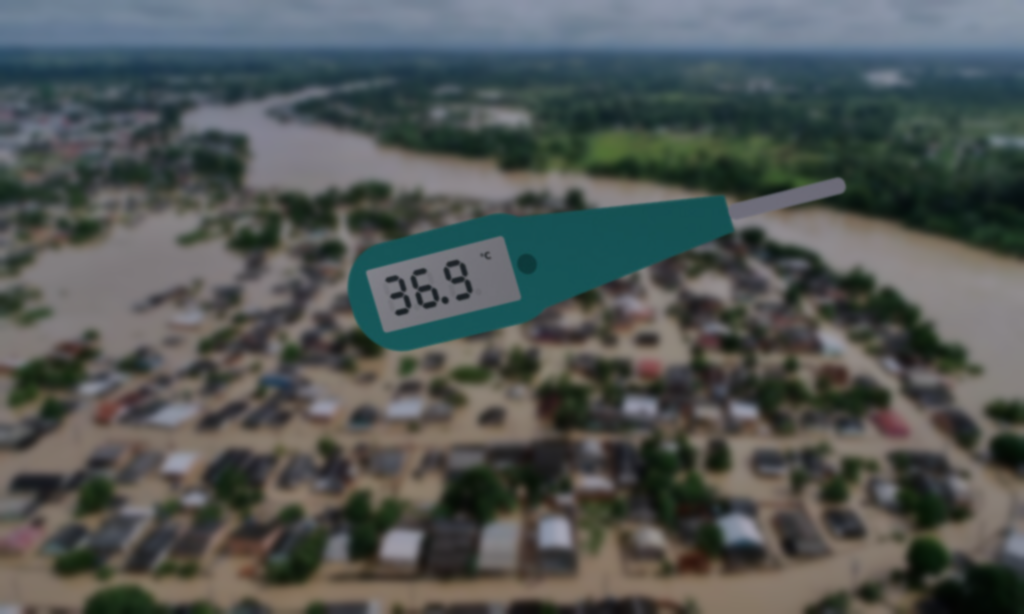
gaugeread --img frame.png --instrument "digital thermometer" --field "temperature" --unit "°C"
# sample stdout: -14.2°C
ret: 36.9°C
